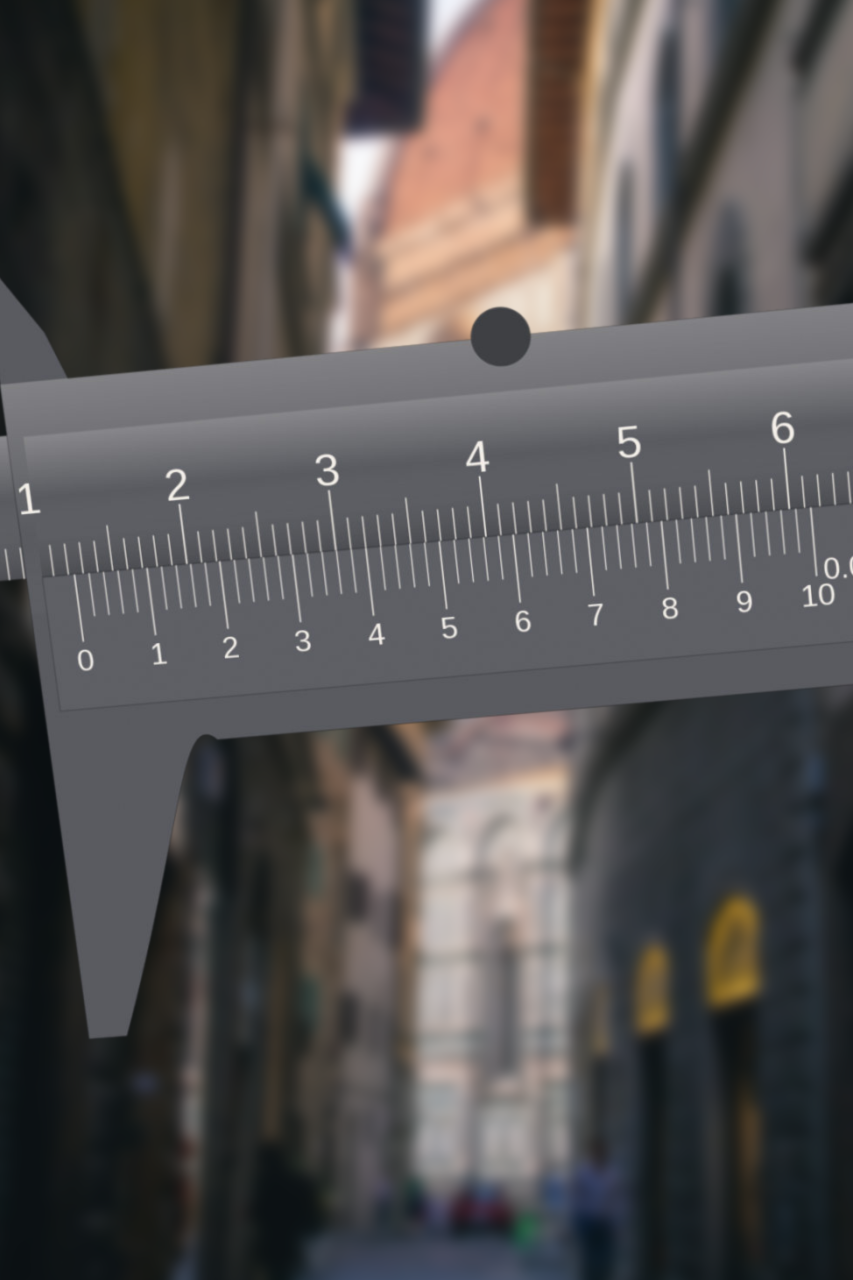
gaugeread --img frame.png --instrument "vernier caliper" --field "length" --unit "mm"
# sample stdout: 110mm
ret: 12.4mm
